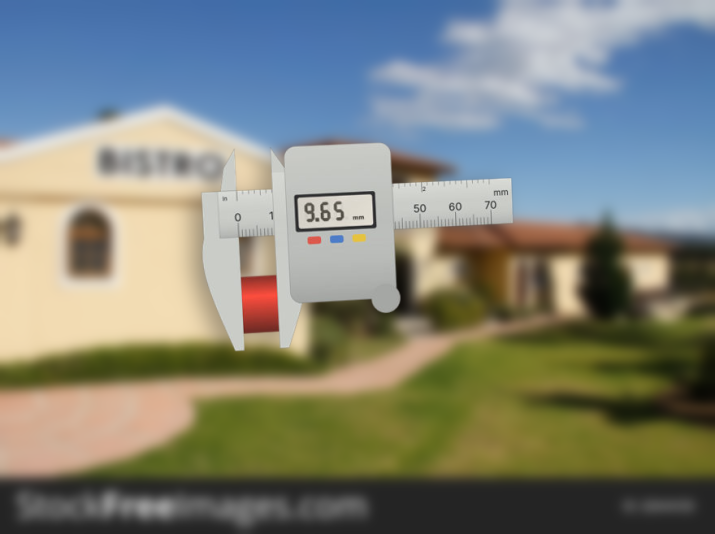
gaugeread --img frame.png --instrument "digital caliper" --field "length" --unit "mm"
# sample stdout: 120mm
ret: 9.65mm
